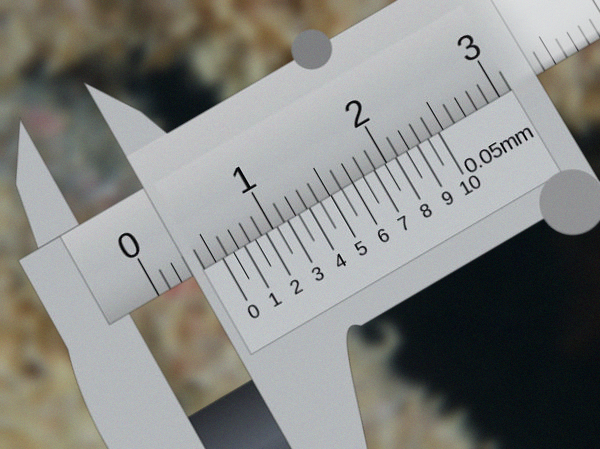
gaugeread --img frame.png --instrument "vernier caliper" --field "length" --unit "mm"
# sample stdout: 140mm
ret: 5.6mm
